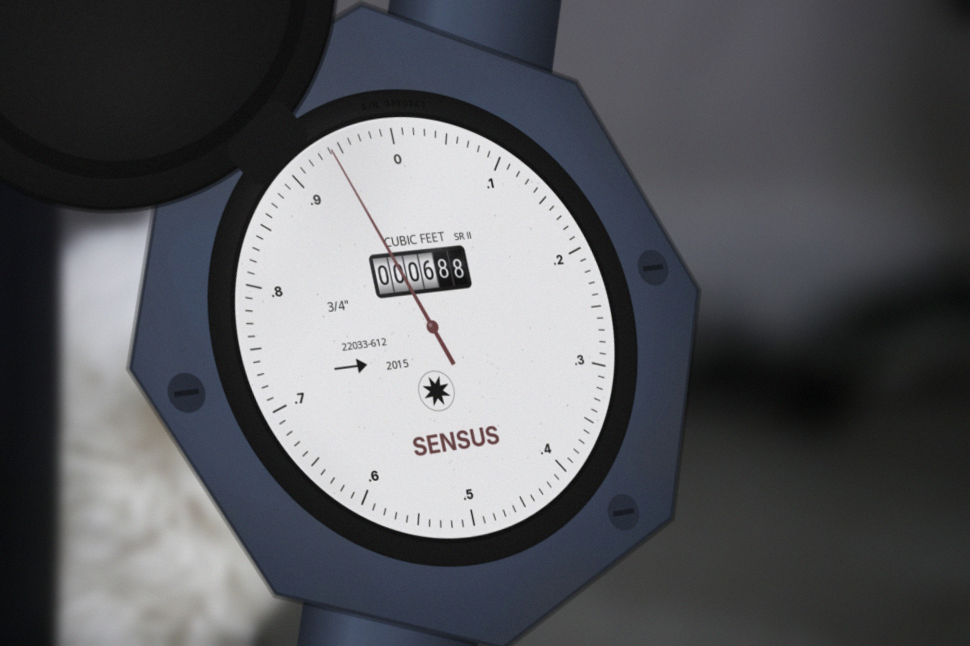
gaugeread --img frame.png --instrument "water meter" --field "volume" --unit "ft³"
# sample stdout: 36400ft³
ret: 687.94ft³
